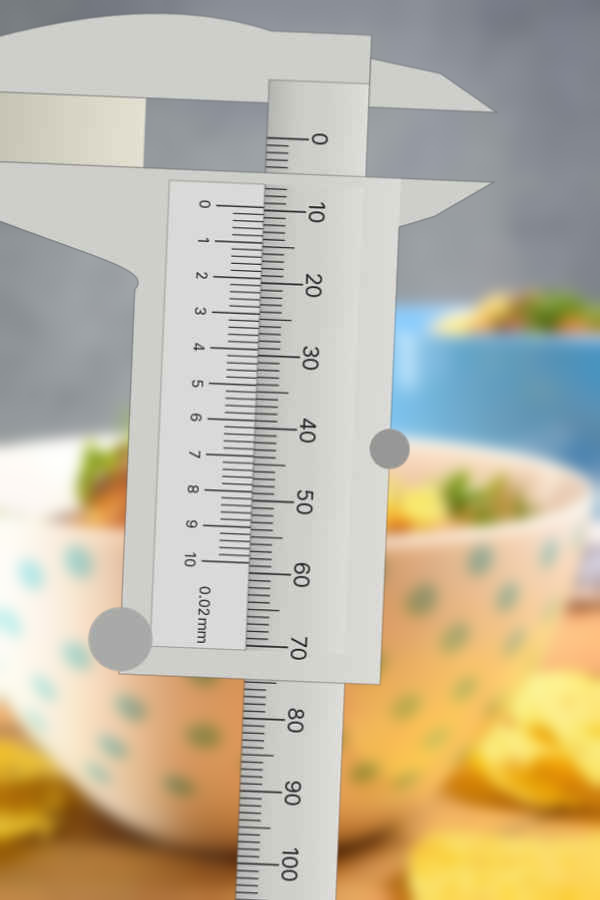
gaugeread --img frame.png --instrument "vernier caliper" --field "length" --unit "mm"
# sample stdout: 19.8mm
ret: 9.6mm
